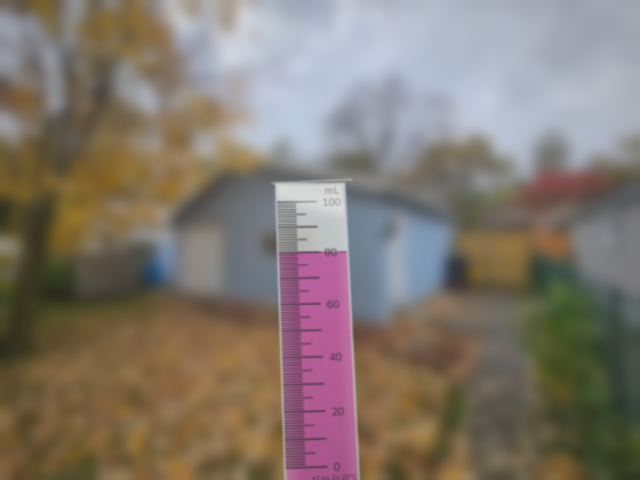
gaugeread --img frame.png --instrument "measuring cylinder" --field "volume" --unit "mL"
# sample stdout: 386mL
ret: 80mL
